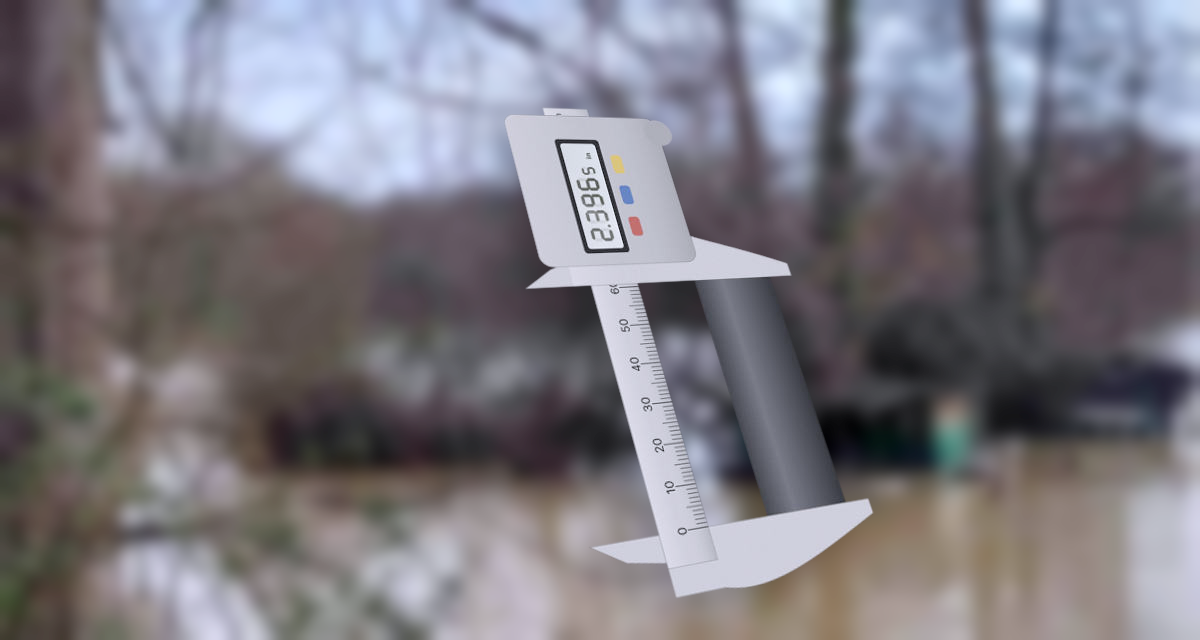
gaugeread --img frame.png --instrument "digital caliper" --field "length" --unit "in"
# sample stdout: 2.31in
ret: 2.3965in
